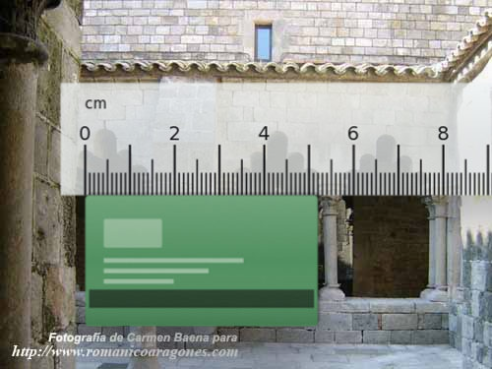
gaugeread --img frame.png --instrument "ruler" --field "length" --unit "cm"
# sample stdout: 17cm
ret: 5.2cm
